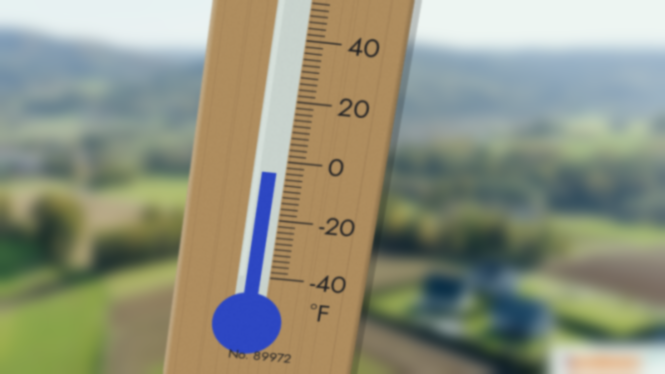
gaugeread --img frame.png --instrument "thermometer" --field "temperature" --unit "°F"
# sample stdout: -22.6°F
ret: -4°F
